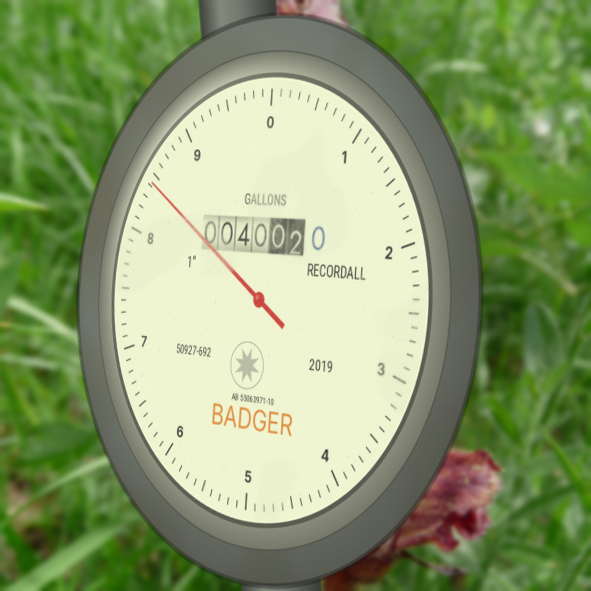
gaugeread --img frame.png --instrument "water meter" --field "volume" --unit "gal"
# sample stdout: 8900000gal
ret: 40018.4gal
